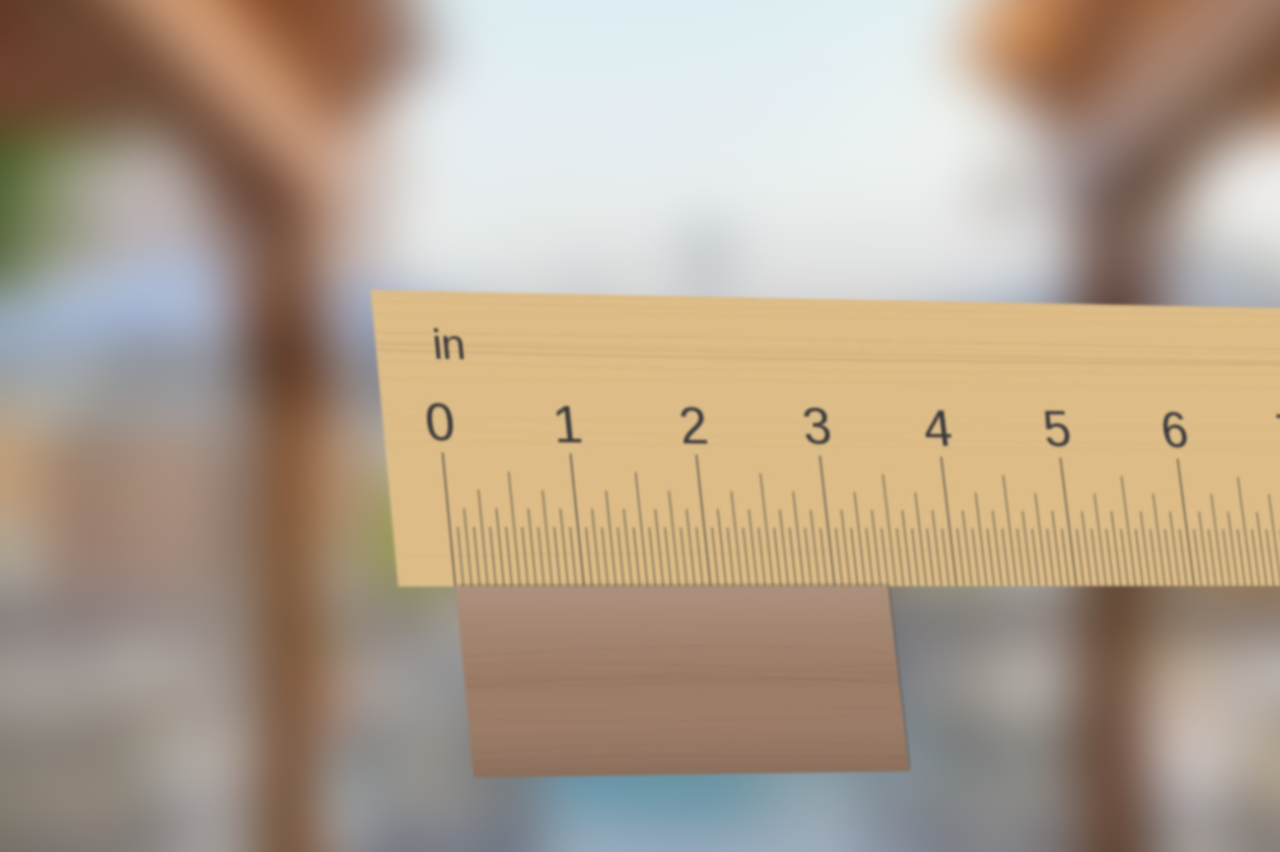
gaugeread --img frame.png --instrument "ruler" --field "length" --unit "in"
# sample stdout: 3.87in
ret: 3.4375in
